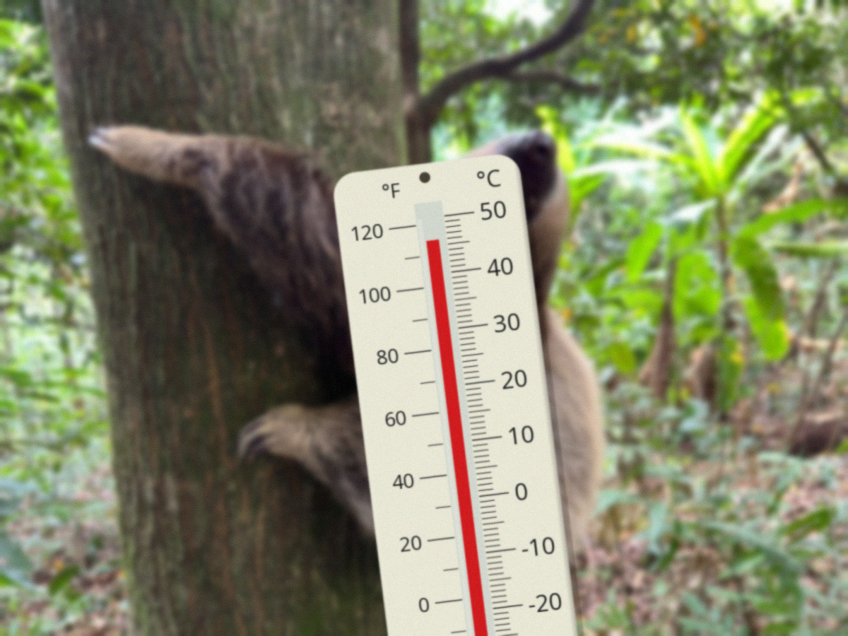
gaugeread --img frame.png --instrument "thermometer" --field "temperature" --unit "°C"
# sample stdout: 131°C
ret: 46°C
